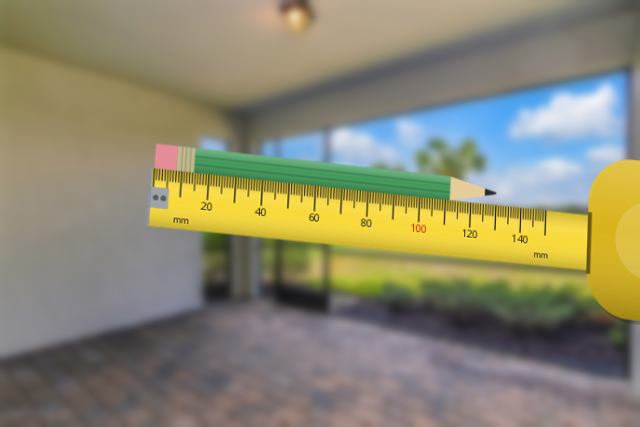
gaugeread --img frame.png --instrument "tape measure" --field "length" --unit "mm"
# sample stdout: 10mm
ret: 130mm
